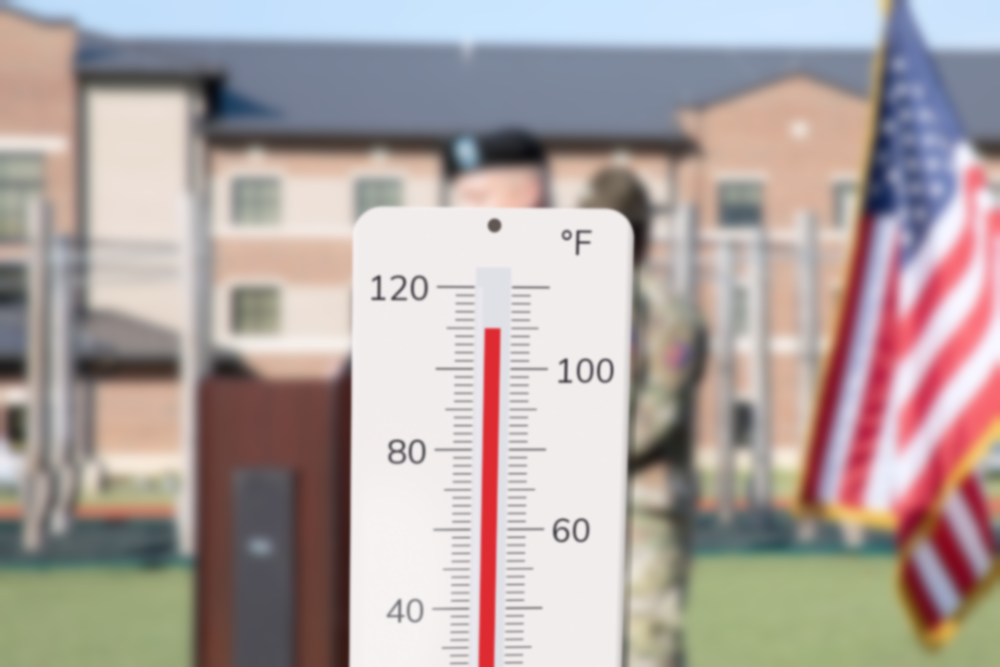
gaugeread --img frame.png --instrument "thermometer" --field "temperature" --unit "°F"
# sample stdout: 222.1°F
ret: 110°F
